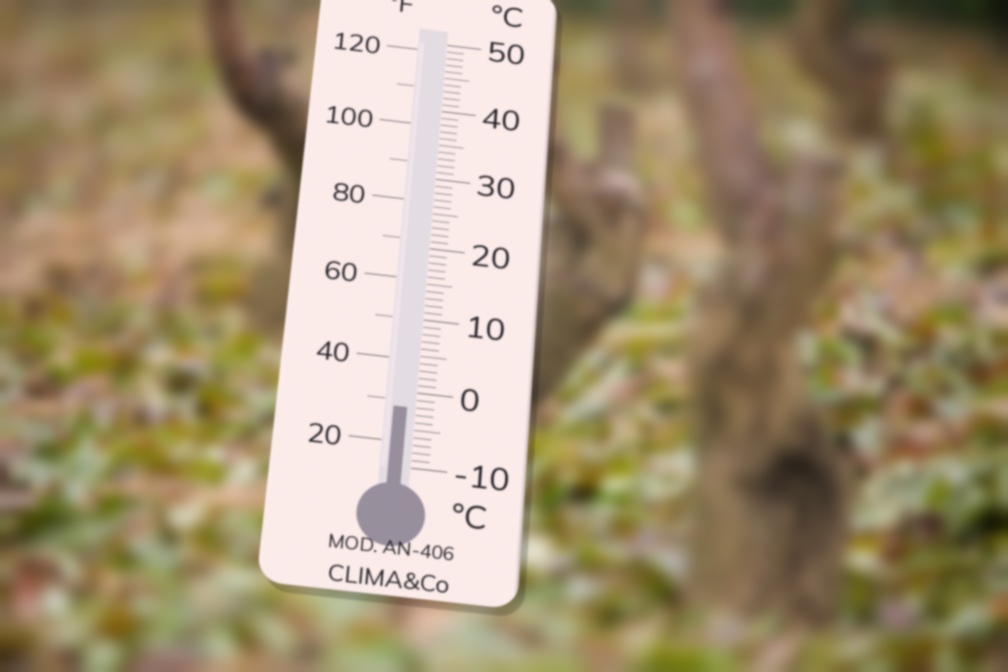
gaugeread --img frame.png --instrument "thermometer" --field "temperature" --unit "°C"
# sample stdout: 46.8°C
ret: -2°C
